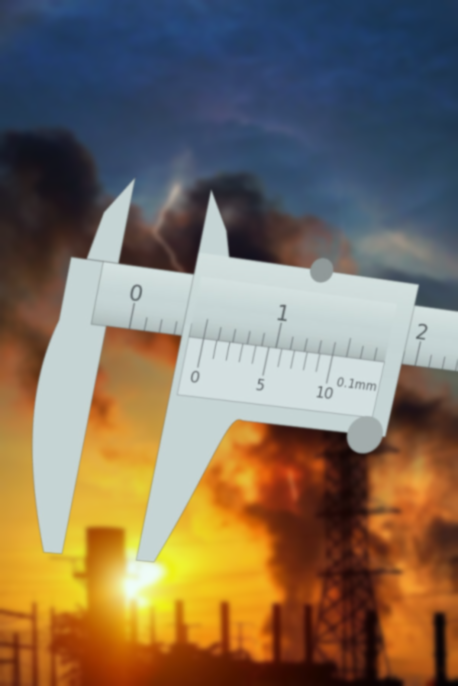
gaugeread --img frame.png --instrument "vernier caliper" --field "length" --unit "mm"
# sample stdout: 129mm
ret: 5.0mm
